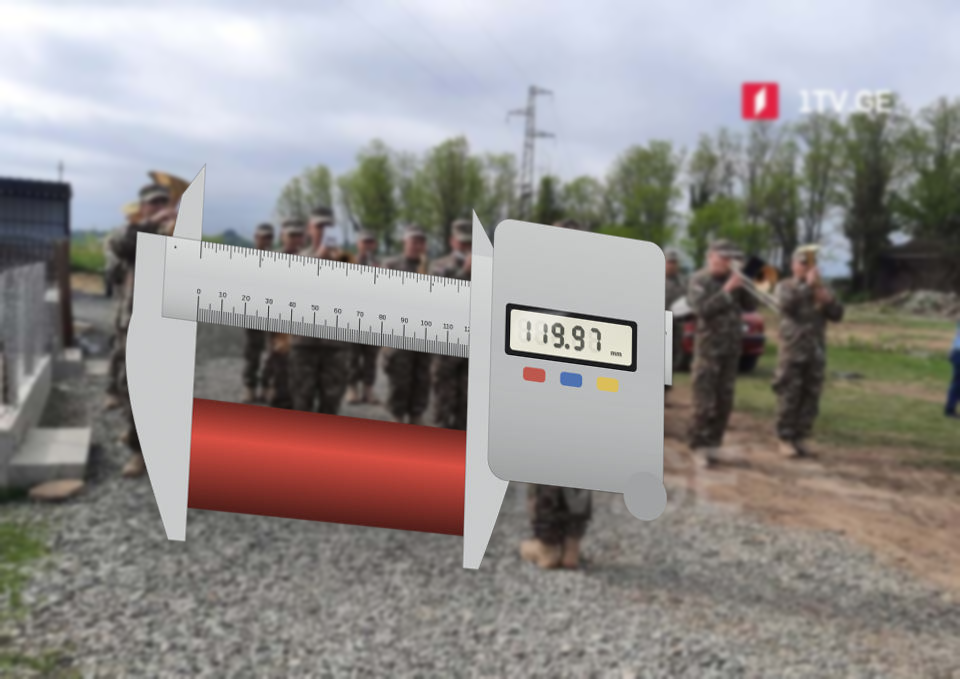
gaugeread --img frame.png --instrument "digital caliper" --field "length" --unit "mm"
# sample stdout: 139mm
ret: 119.97mm
